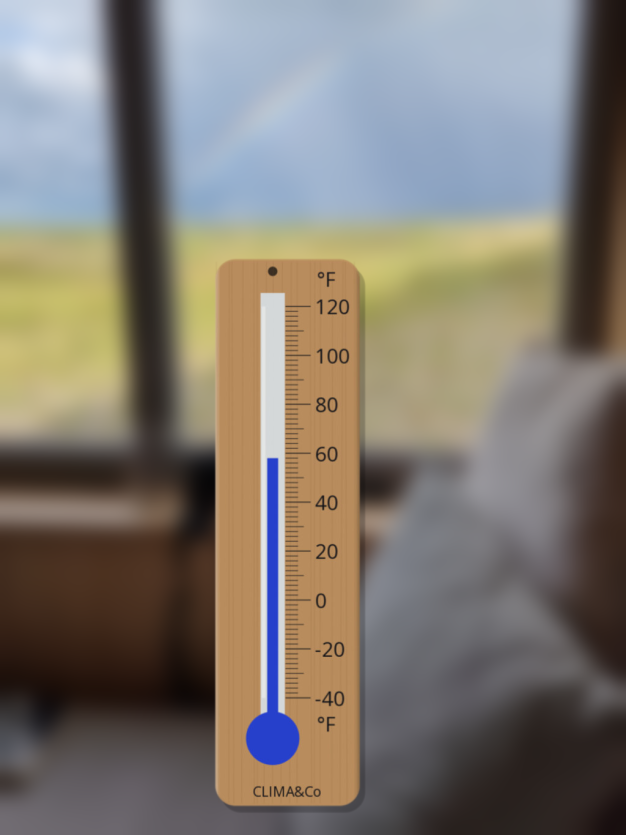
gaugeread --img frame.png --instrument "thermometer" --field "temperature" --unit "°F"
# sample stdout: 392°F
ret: 58°F
